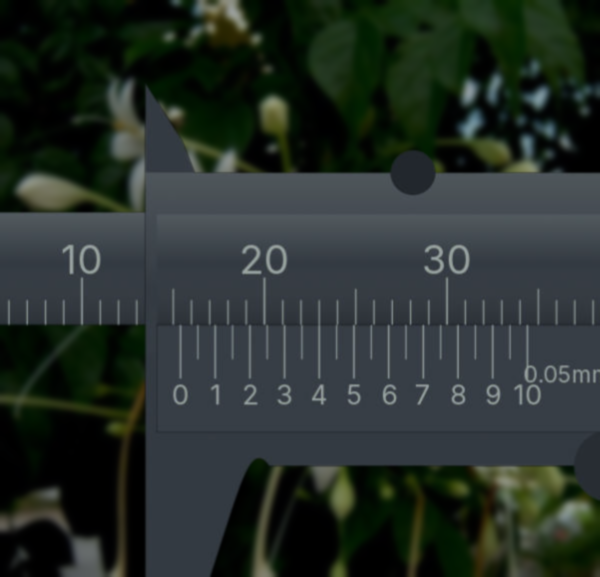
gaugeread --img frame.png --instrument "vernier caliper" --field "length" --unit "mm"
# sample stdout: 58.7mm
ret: 15.4mm
